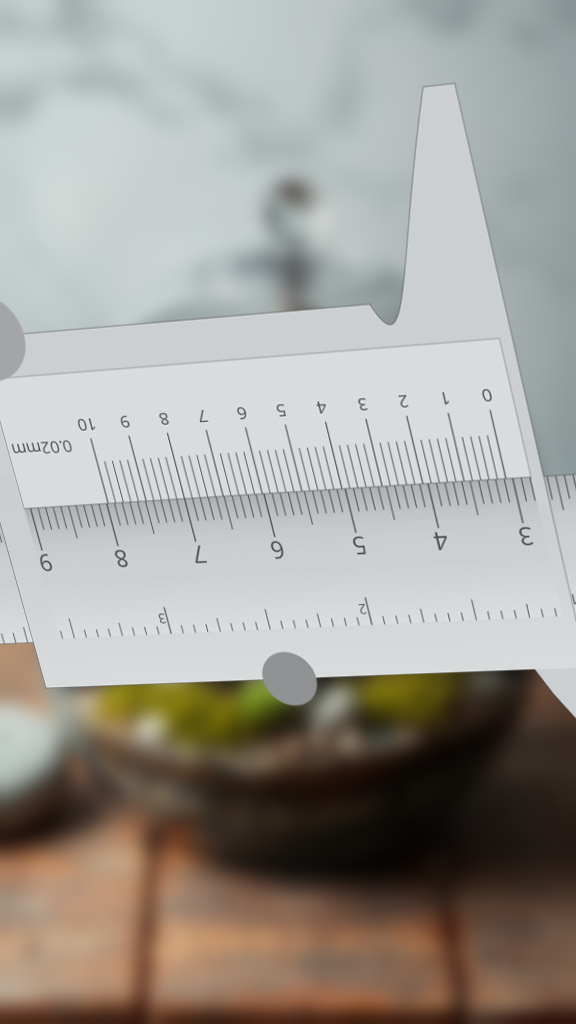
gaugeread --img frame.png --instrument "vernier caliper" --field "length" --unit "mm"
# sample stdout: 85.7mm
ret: 30.8mm
